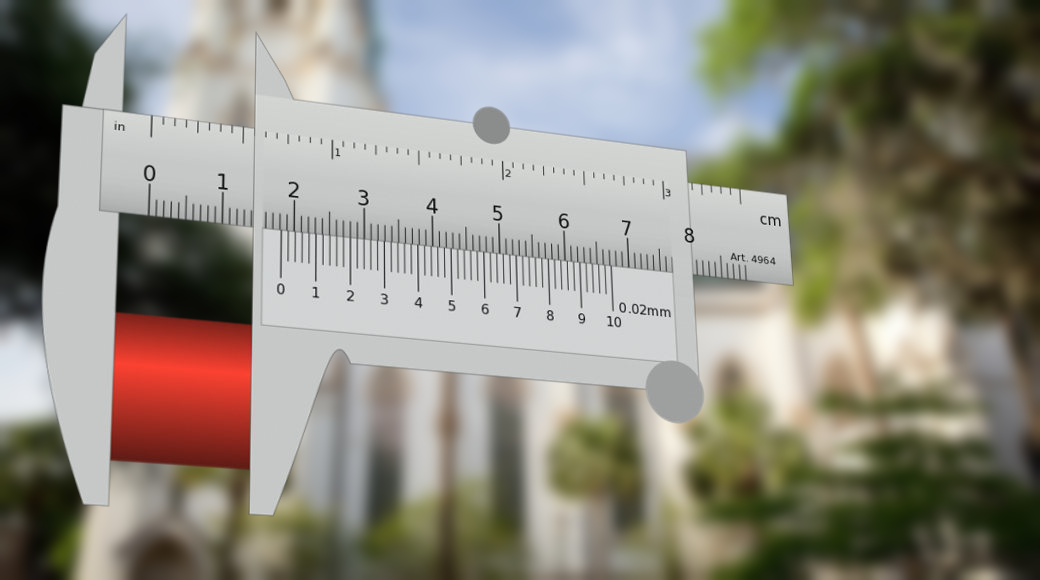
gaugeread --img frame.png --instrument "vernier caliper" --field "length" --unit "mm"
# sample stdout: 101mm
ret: 18.2mm
